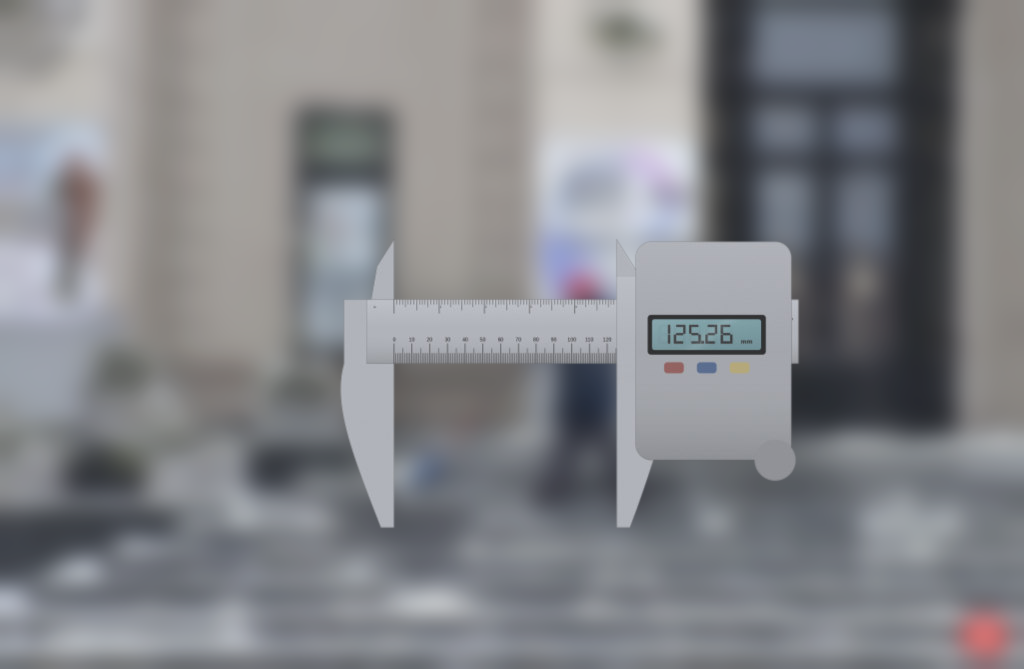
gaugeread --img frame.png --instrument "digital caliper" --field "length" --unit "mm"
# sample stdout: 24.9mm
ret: 125.26mm
